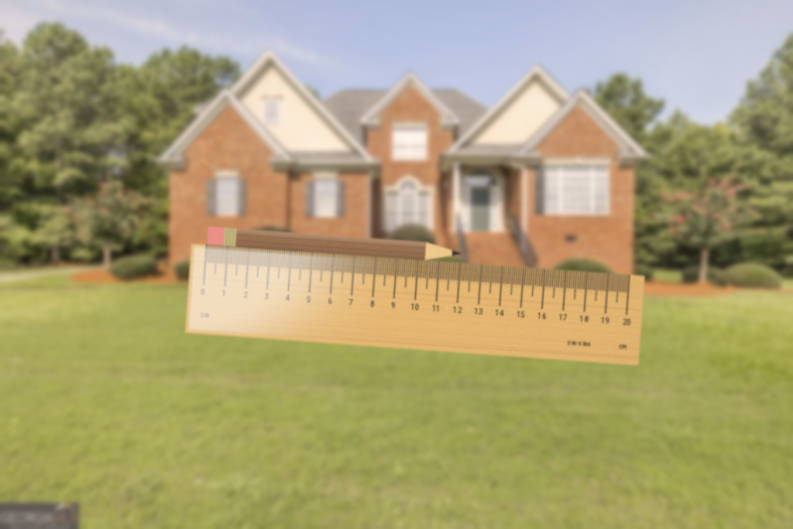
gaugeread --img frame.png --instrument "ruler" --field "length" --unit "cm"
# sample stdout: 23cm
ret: 12cm
